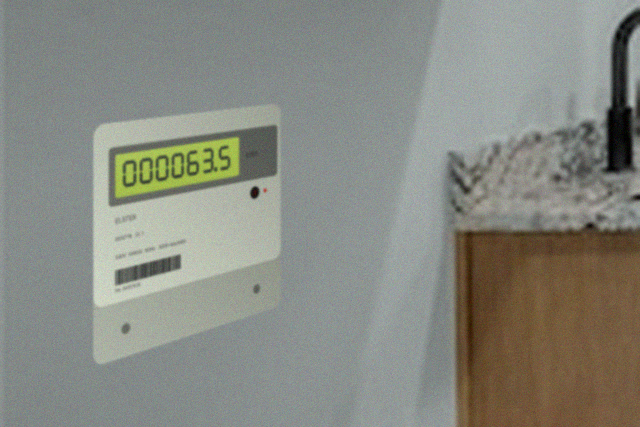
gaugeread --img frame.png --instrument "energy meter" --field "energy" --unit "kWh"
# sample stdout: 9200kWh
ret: 63.5kWh
